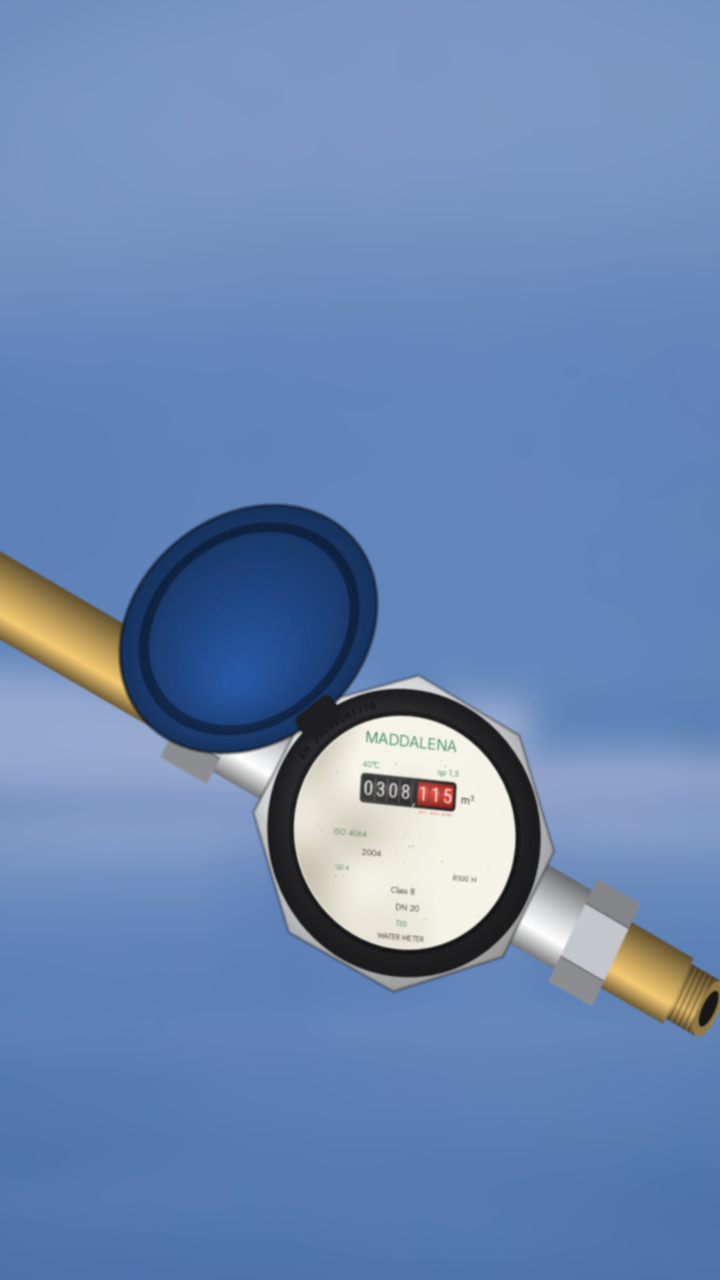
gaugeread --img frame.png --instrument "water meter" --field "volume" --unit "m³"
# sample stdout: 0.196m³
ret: 308.115m³
